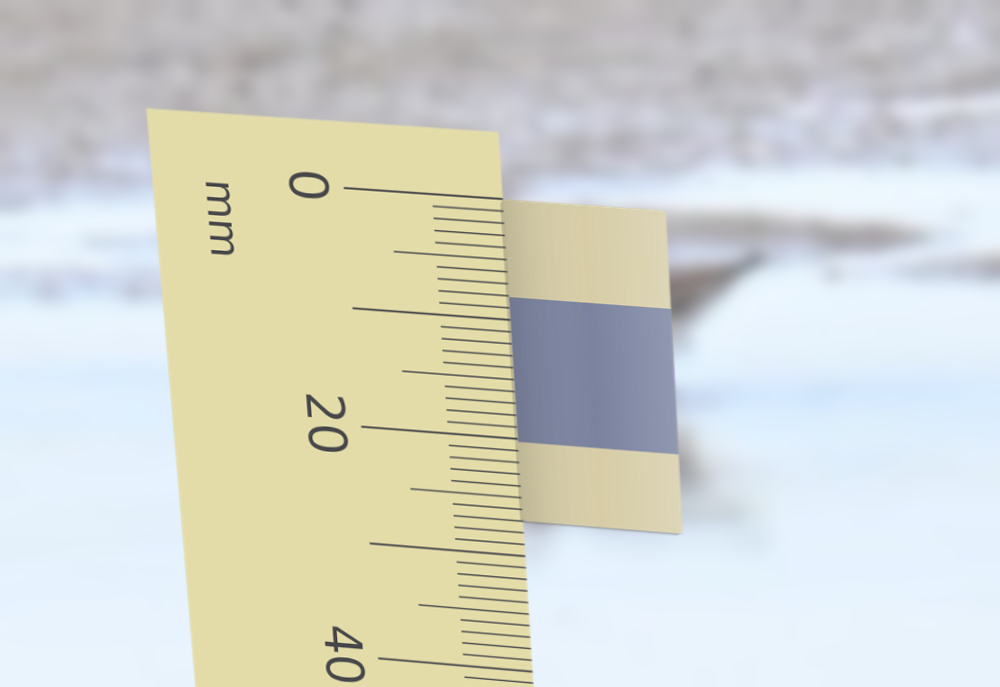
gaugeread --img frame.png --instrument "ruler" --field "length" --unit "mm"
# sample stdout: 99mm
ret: 27mm
